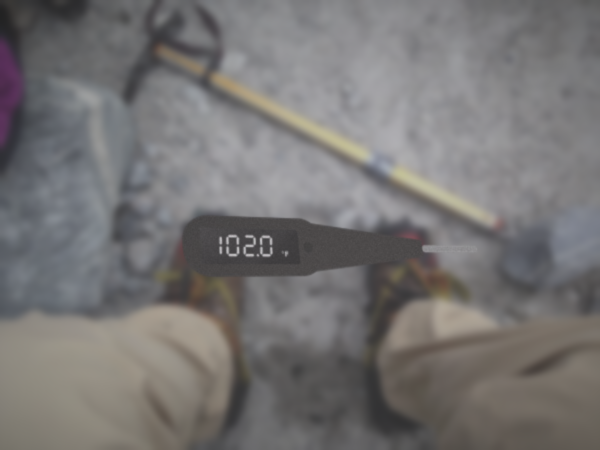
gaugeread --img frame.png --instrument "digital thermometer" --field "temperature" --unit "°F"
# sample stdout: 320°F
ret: 102.0°F
